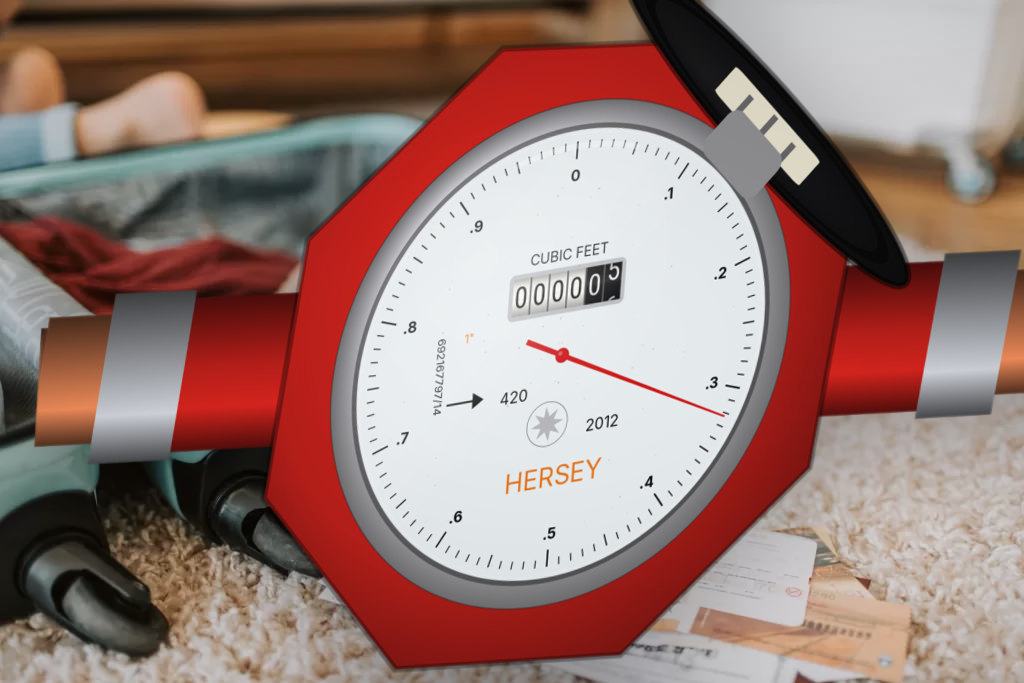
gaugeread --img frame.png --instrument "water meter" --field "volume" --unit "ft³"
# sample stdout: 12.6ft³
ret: 5.32ft³
